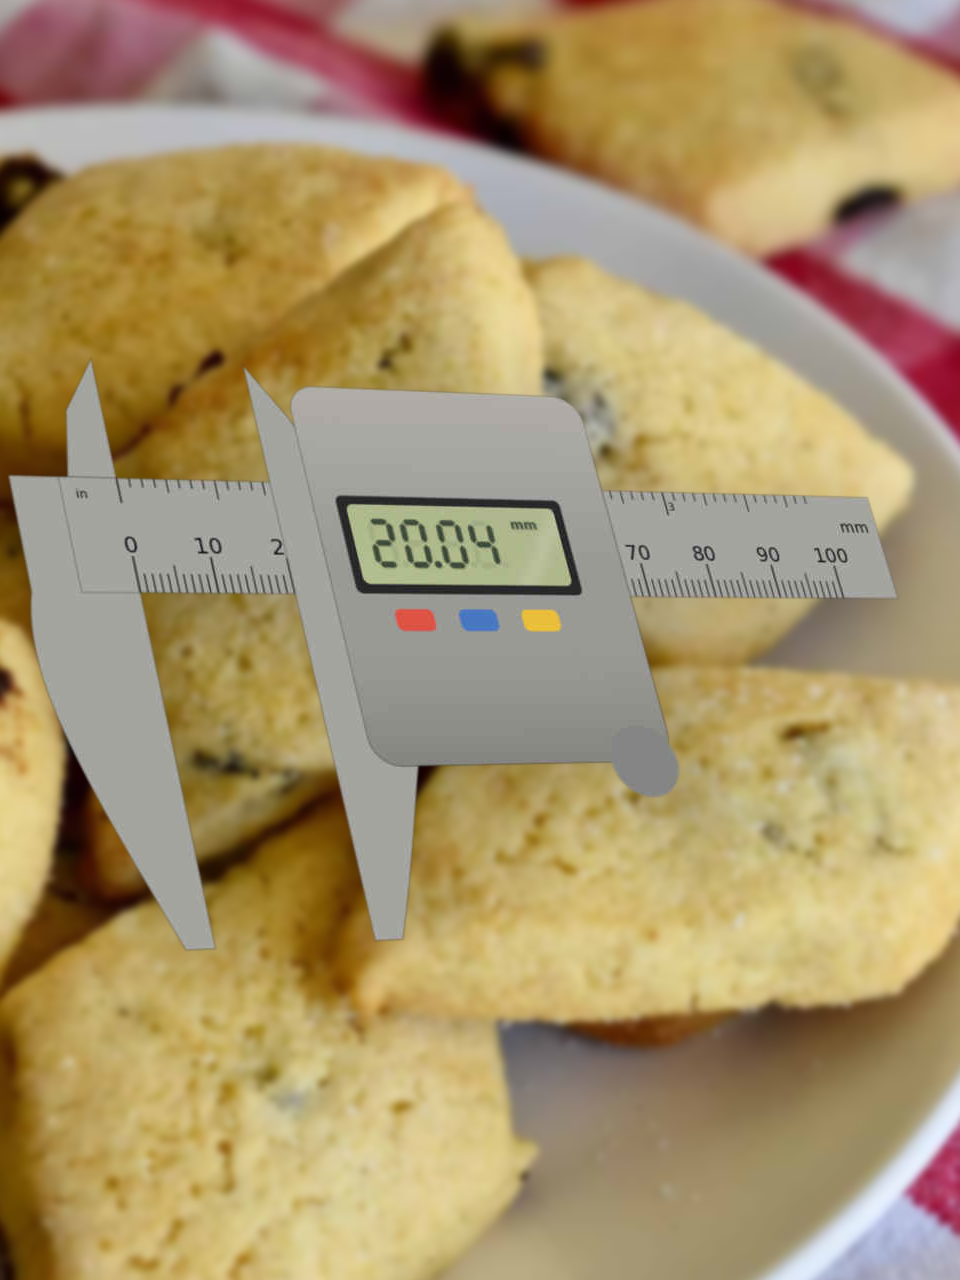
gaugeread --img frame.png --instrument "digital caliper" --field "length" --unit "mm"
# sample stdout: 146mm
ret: 20.04mm
